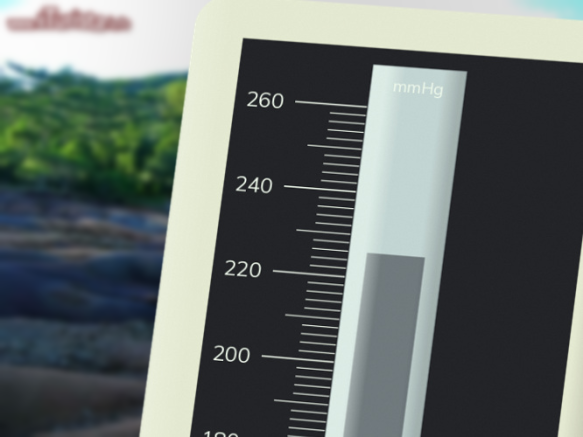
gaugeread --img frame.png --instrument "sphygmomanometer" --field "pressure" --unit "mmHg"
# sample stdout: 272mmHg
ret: 226mmHg
